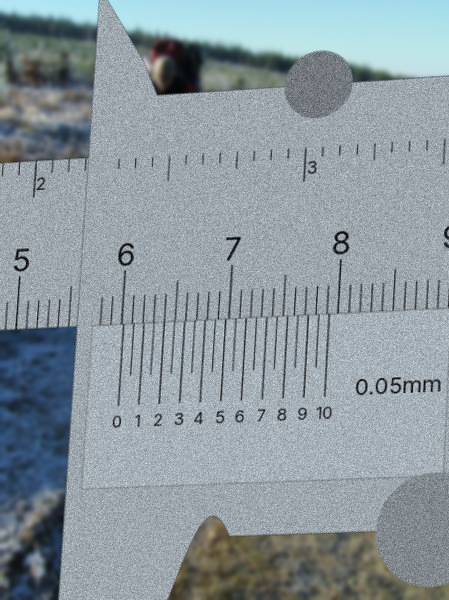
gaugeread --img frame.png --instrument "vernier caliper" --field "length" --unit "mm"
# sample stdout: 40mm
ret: 60.2mm
